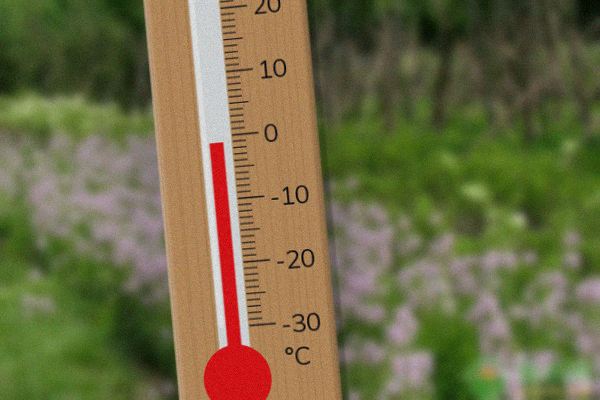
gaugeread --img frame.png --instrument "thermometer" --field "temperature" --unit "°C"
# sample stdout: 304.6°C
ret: -1°C
